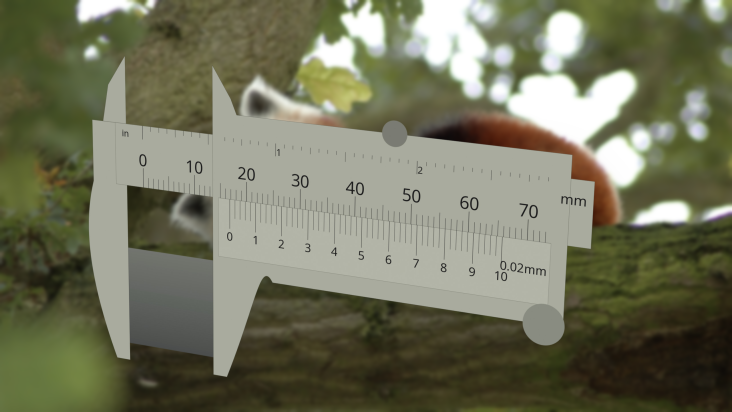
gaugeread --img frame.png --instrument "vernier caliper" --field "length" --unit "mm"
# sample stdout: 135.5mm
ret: 16.8mm
